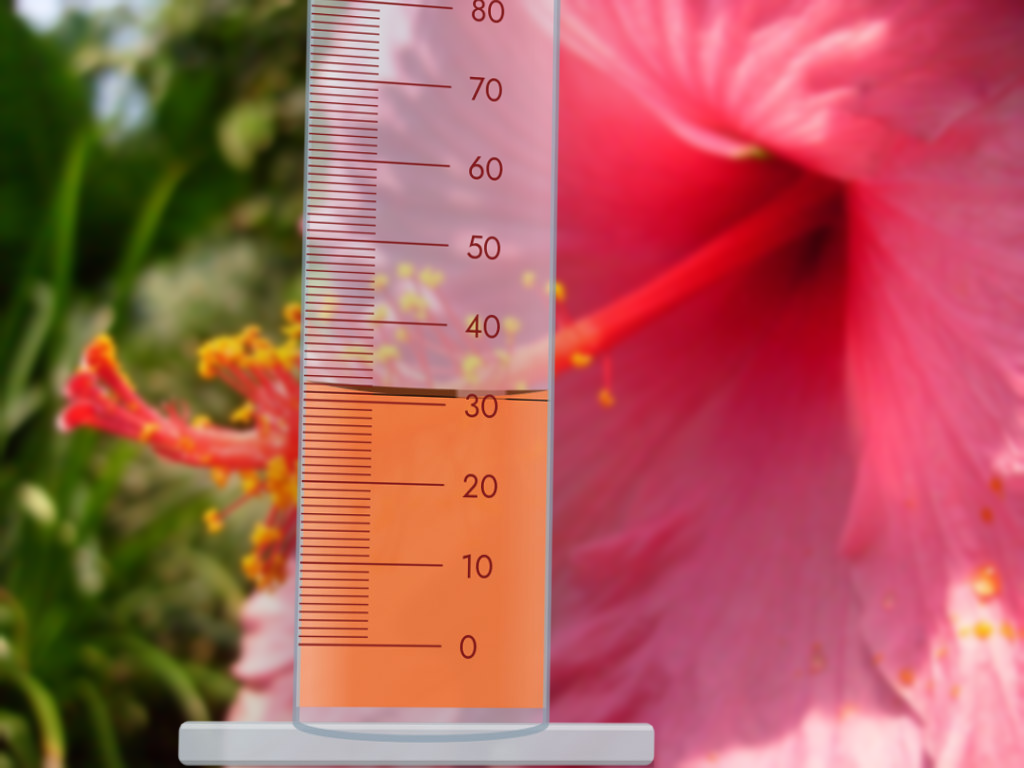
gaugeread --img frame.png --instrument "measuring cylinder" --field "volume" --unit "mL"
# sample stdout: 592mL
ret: 31mL
